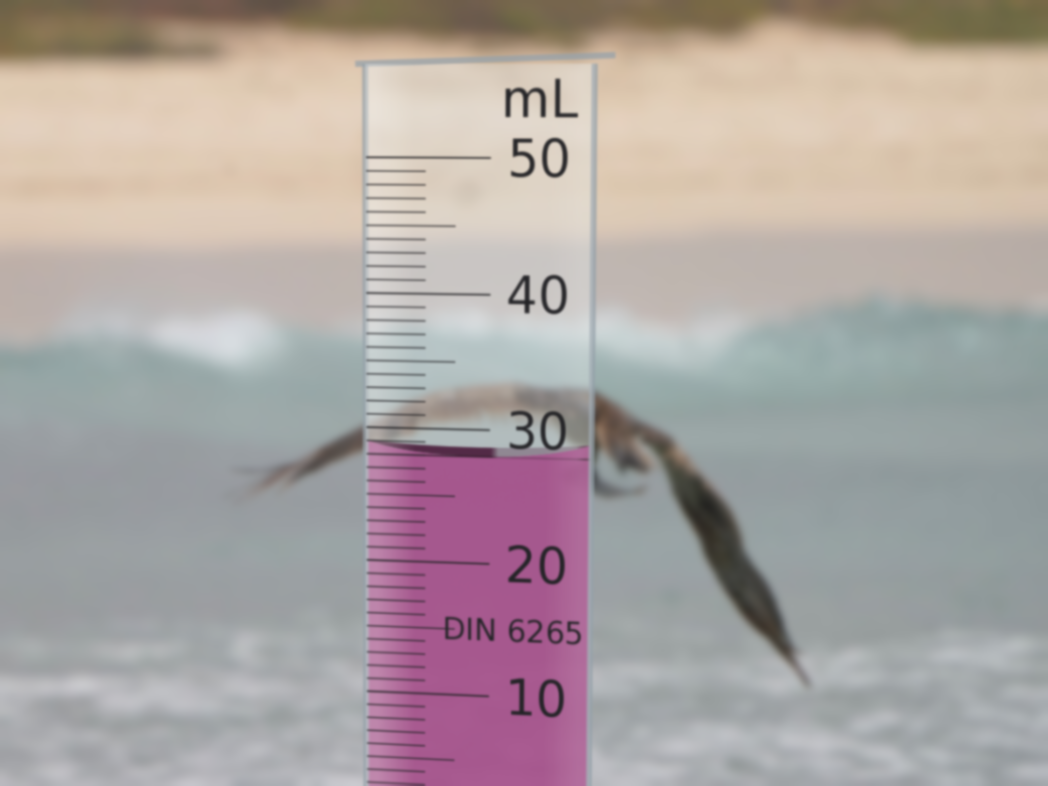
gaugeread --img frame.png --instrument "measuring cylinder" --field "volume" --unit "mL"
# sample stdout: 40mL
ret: 28mL
